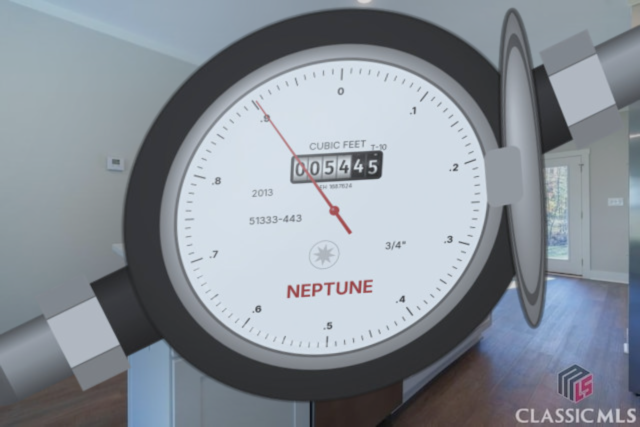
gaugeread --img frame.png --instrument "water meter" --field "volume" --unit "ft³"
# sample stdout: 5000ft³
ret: 5444.90ft³
